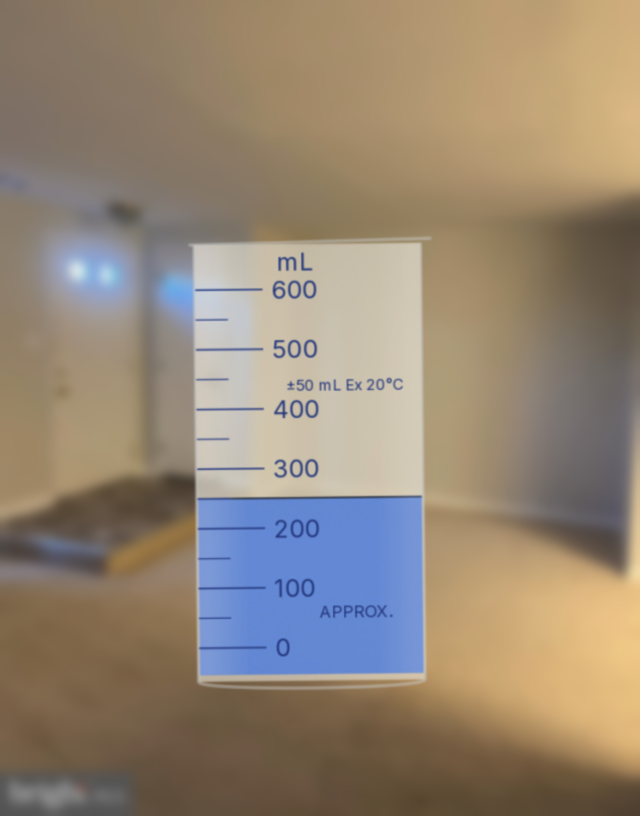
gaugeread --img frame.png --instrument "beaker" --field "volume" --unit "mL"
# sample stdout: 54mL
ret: 250mL
